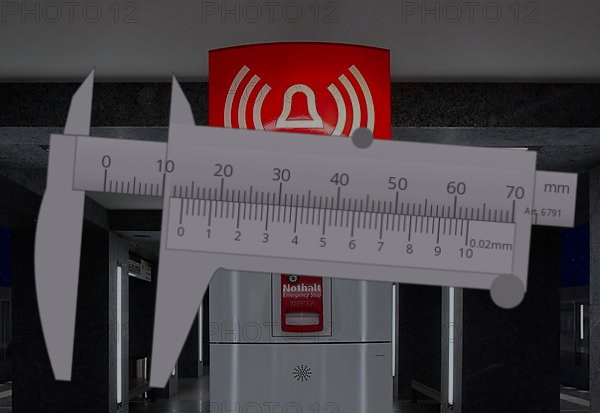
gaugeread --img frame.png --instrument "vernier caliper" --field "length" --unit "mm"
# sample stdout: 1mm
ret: 13.4mm
